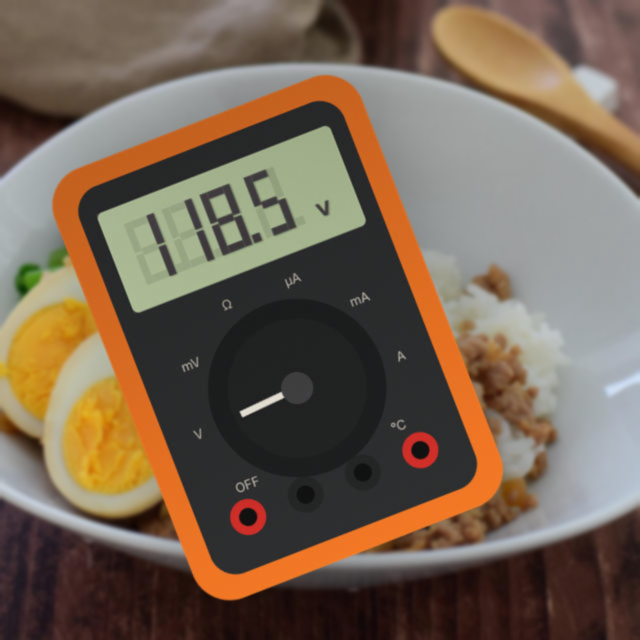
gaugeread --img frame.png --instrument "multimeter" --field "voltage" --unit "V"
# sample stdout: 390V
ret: 118.5V
